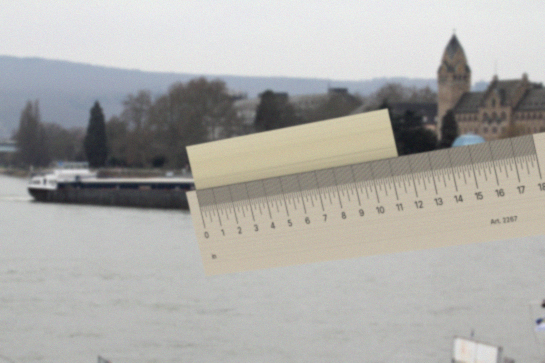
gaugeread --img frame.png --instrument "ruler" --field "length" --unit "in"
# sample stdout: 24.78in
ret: 11.5in
